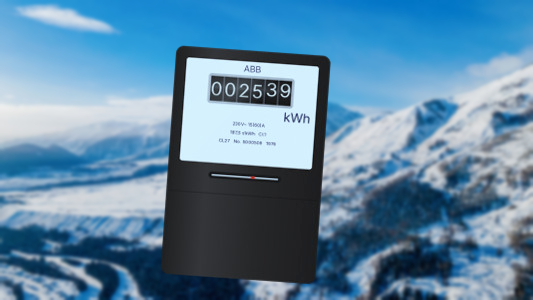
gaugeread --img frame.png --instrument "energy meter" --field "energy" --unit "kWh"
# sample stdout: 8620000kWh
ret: 2539kWh
